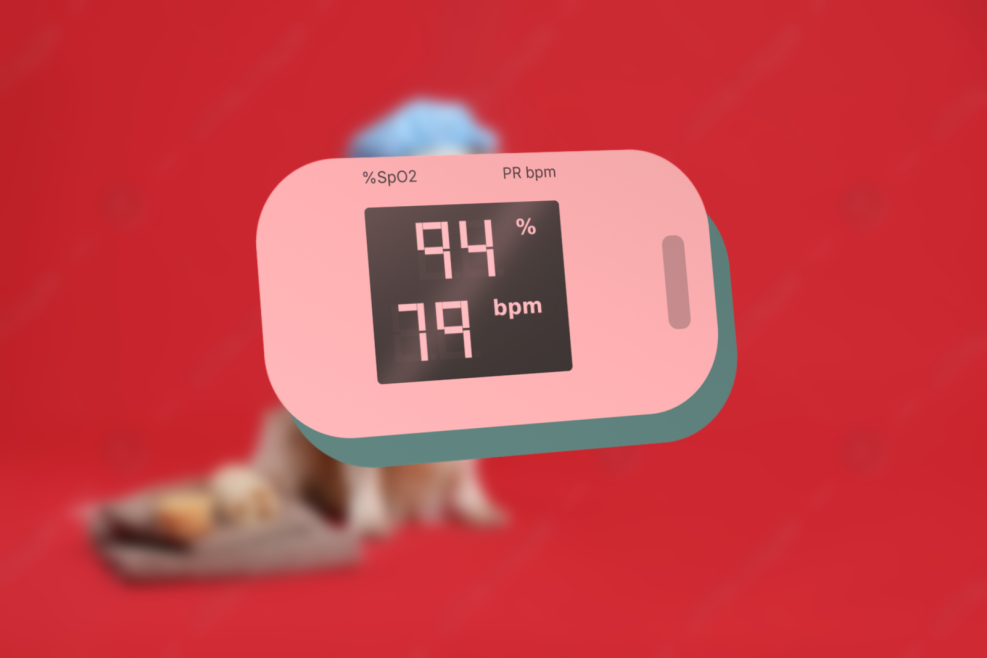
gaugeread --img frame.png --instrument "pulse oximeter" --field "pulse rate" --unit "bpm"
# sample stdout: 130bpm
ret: 79bpm
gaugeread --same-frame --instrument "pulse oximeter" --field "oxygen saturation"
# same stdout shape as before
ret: 94%
